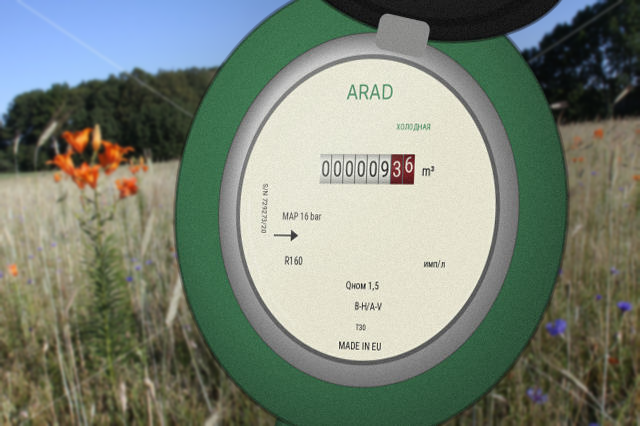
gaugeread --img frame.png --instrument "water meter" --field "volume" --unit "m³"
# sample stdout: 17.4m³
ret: 9.36m³
